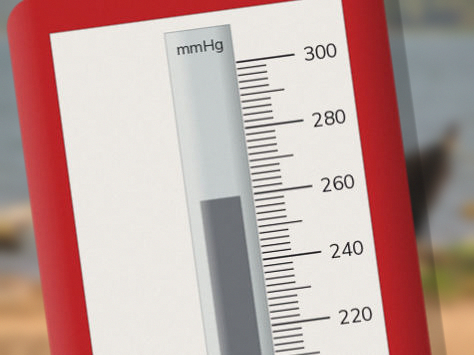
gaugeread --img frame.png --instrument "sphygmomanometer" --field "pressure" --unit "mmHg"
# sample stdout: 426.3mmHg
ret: 260mmHg
